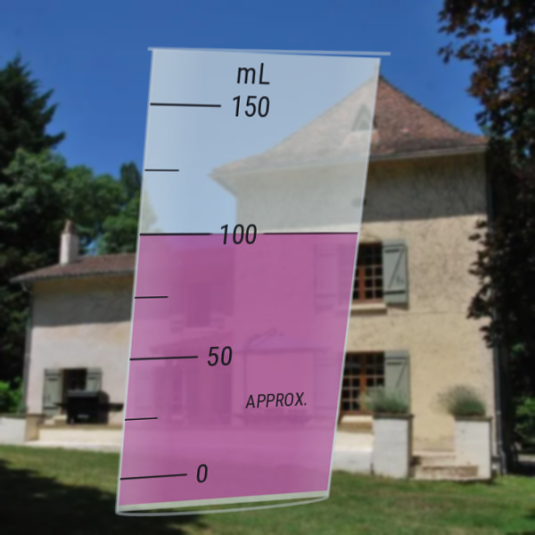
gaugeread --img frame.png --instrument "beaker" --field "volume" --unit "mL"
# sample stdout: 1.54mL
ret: 100mL
